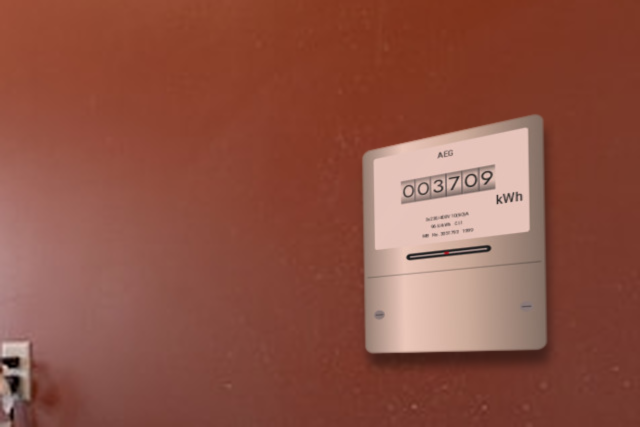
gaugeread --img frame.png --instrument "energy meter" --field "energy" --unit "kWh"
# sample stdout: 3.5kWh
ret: 3709kWh
